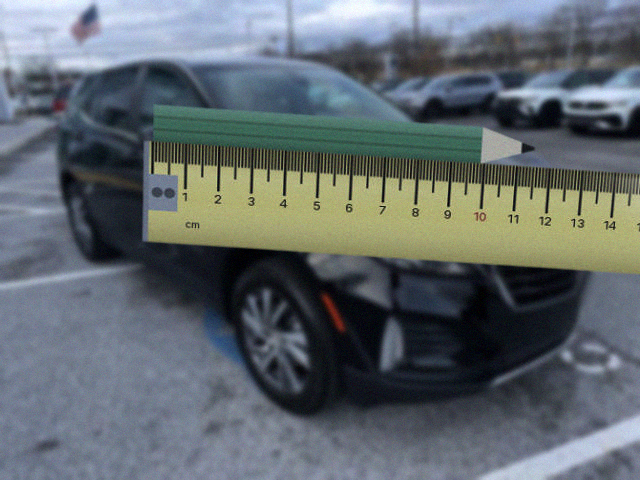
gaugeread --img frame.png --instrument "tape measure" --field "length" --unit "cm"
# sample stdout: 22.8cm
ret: 11.5cm
